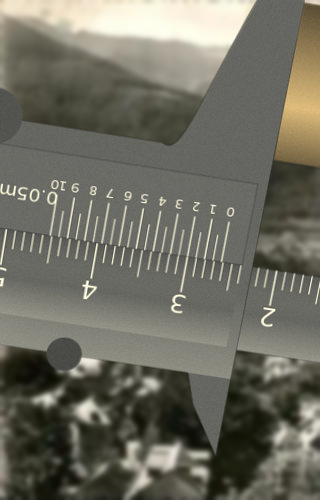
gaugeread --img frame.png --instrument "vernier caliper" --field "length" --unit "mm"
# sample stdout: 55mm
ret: 26.2mm
